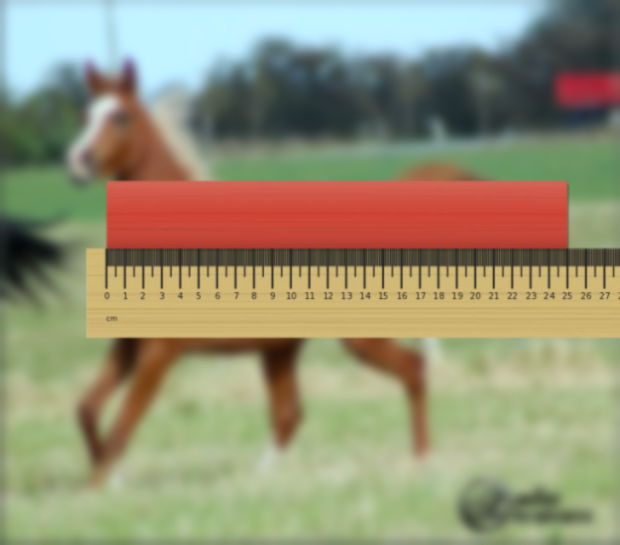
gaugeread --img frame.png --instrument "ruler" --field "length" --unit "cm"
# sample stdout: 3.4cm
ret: 25cm
